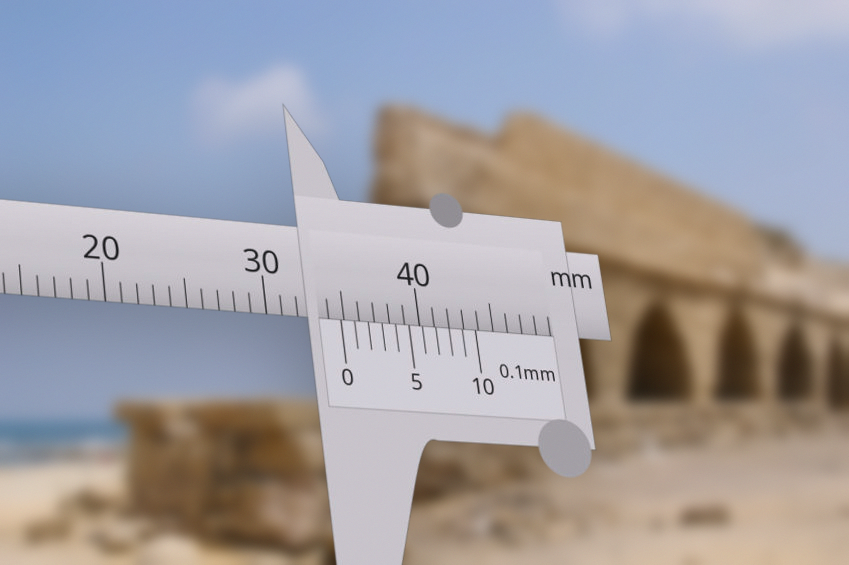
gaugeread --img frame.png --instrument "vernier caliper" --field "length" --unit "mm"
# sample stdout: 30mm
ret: 34.8mm
